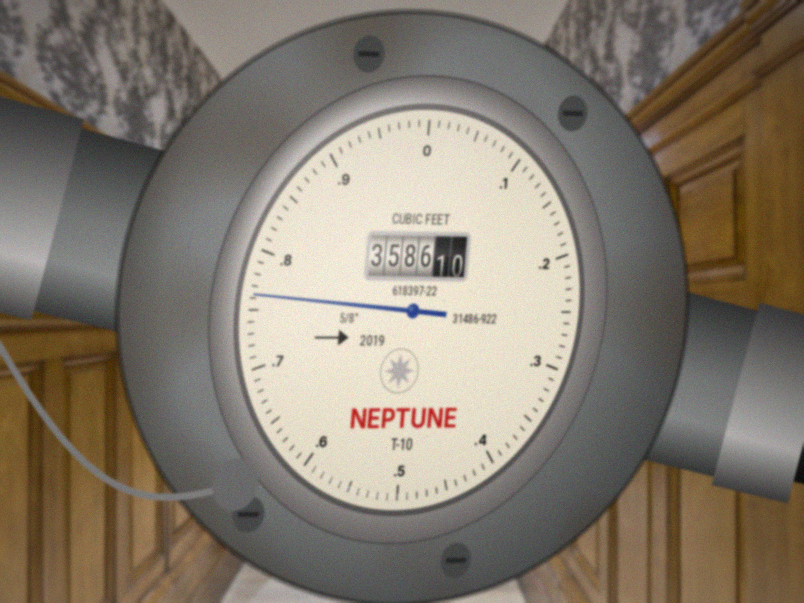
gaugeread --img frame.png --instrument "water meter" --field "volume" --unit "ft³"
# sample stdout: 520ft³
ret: 358609.76ft³
